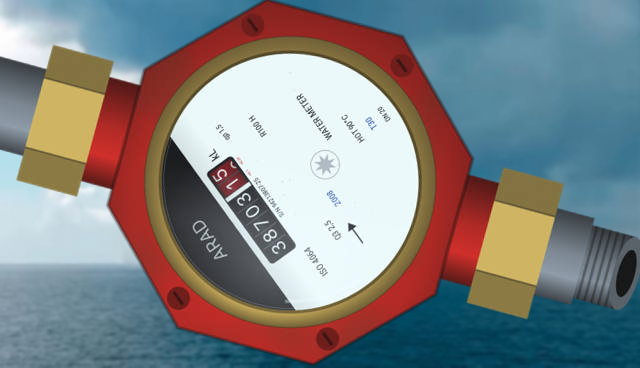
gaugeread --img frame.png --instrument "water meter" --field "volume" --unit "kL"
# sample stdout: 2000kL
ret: 38703.15kL
